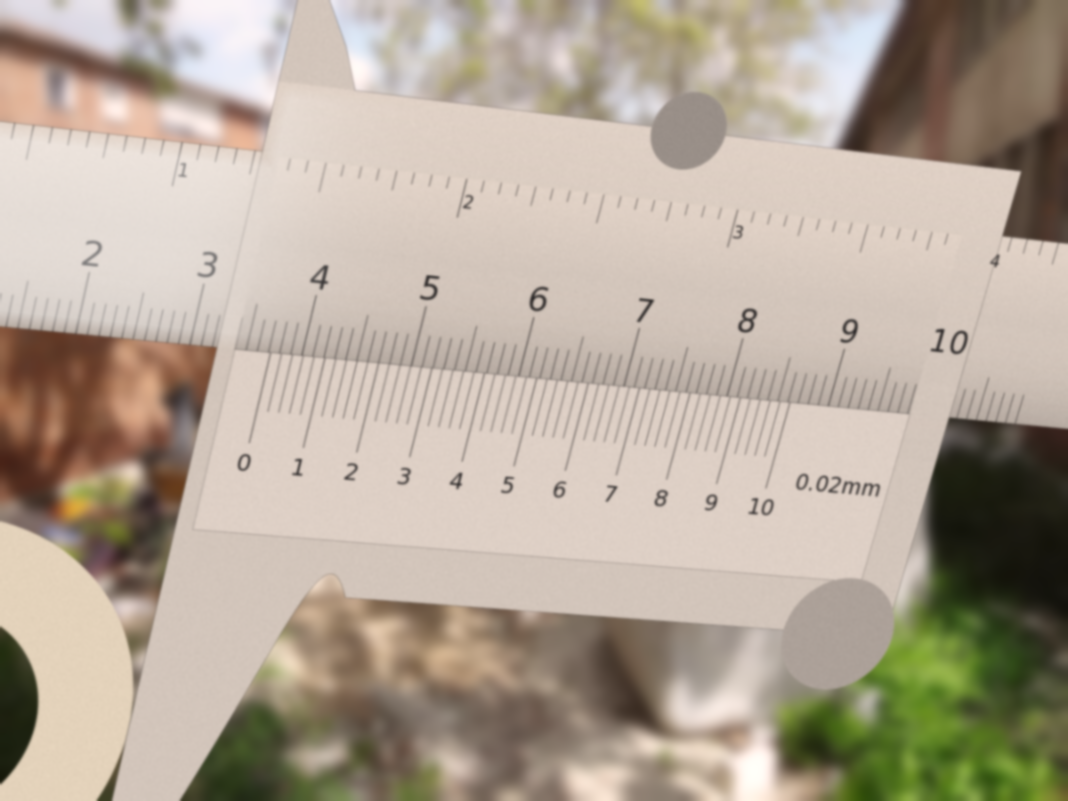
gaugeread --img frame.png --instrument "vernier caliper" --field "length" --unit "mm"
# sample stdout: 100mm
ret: 37.2mm
